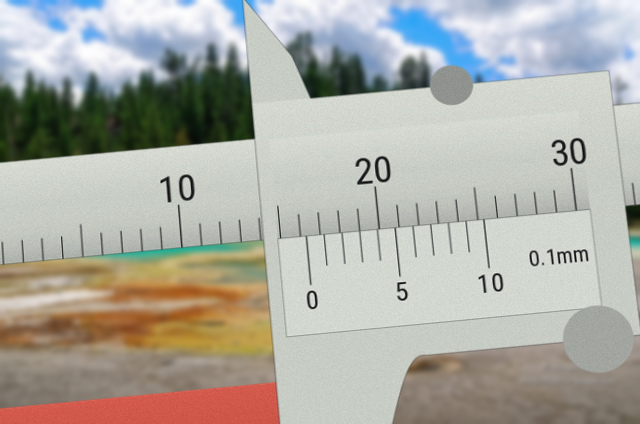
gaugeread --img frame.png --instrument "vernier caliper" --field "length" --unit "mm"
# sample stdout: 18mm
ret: 16.3mm
